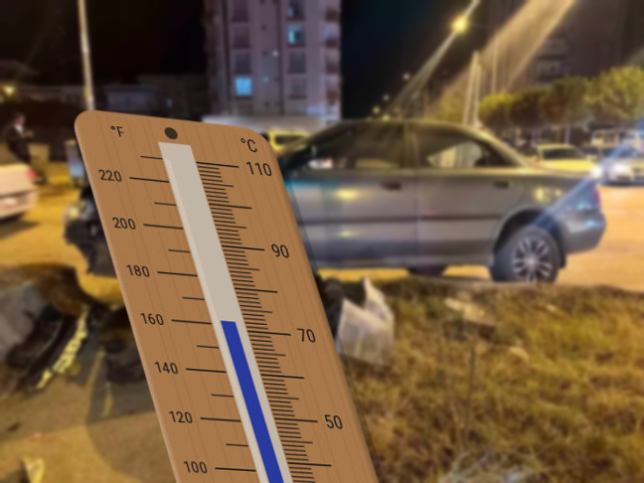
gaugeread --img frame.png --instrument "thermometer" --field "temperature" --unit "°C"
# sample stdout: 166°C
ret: 72°C
